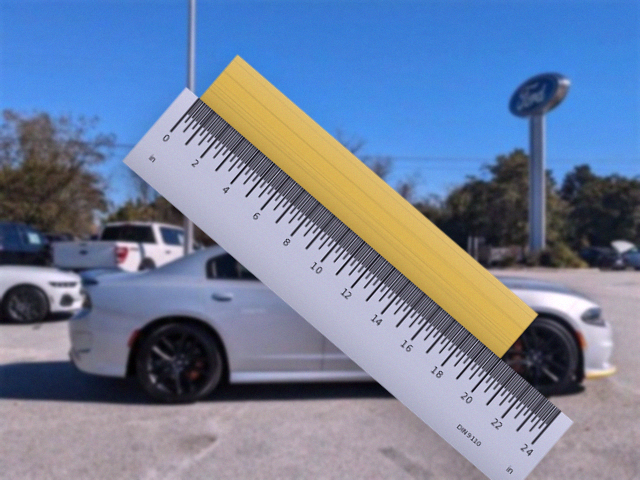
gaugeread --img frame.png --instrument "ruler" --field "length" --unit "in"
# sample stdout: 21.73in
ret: 20in
